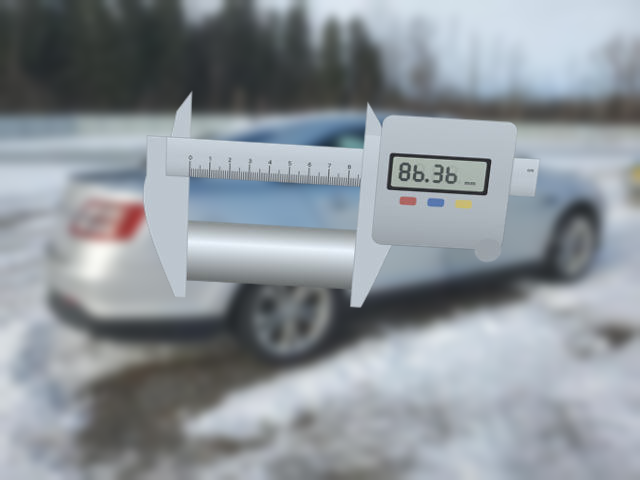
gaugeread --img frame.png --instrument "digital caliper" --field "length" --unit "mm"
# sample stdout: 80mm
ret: 86.36mm
